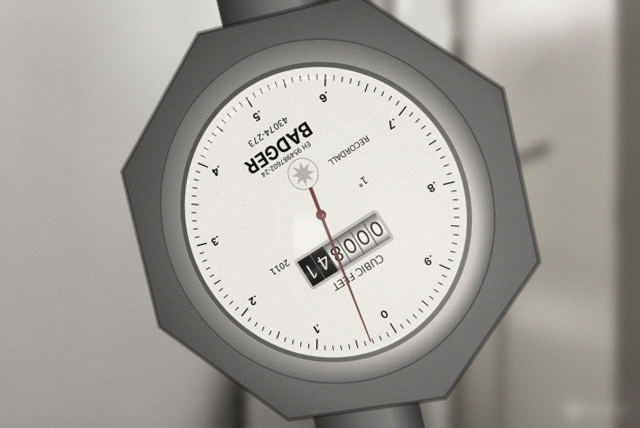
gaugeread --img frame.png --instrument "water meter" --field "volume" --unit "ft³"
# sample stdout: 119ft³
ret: 841.03ft³
